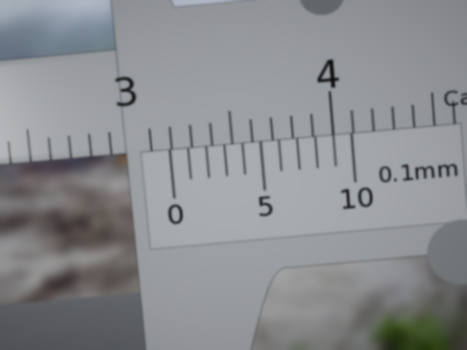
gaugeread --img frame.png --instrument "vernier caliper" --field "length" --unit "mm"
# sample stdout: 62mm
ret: 31.9mm
